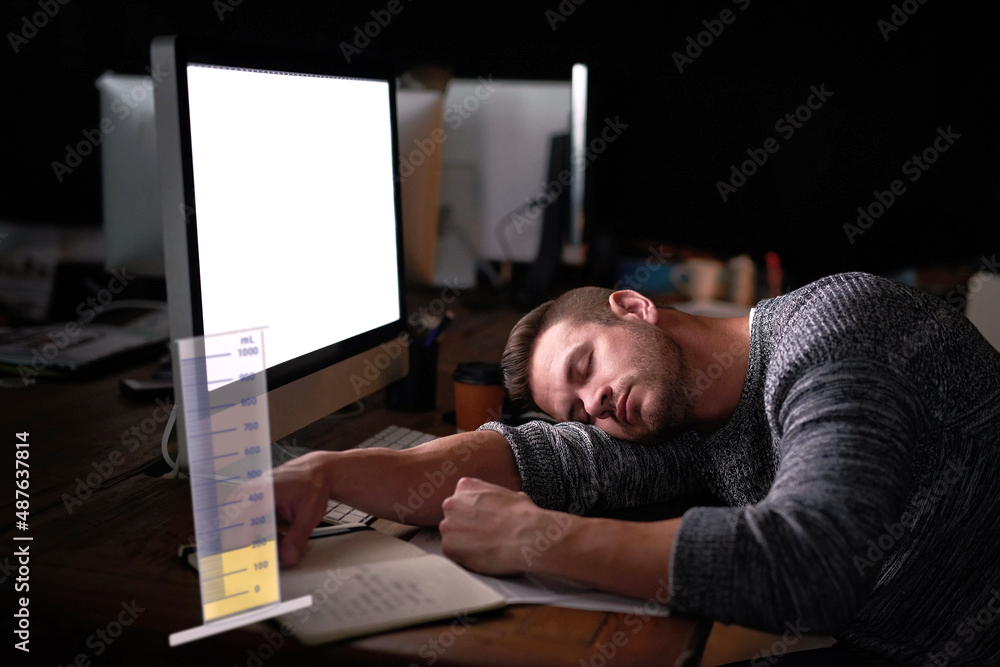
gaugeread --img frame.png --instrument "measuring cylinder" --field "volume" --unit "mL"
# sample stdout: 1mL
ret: 200mL
